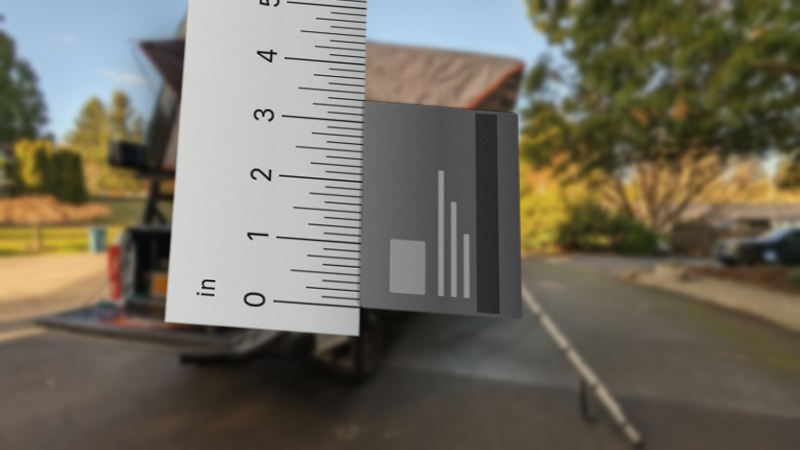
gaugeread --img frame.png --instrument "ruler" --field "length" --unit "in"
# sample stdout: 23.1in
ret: 3.375in
